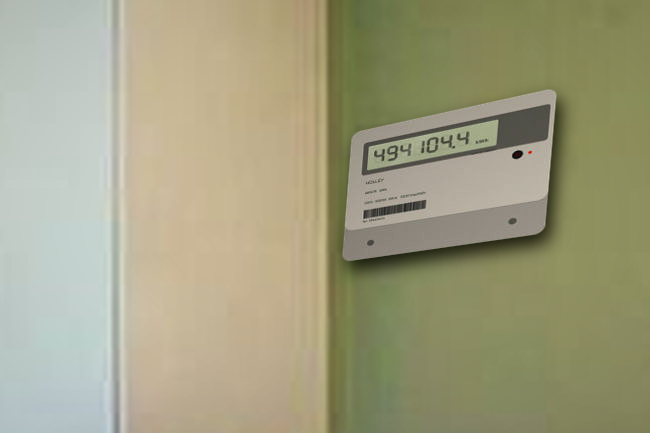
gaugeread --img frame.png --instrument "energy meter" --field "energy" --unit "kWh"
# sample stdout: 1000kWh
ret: 494104.4kWh
